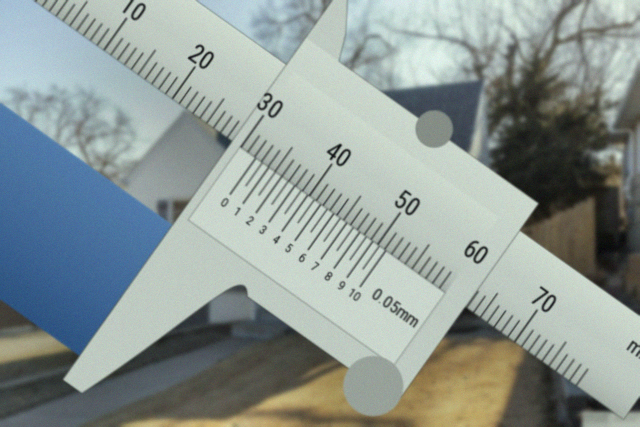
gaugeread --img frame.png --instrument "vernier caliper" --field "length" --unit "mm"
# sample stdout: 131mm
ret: 32.2mm
